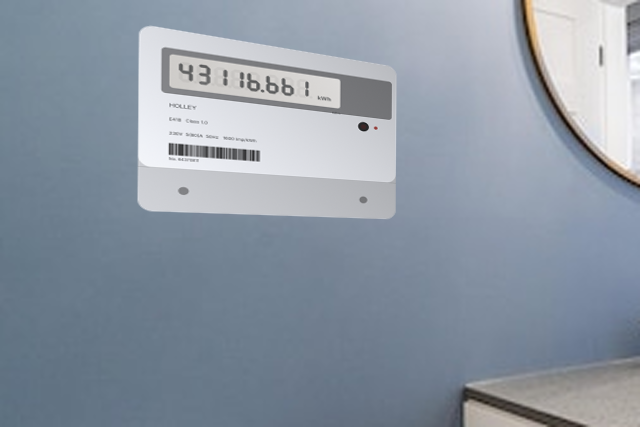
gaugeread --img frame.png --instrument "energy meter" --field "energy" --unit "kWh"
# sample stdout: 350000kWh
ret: 43116.661kWh
